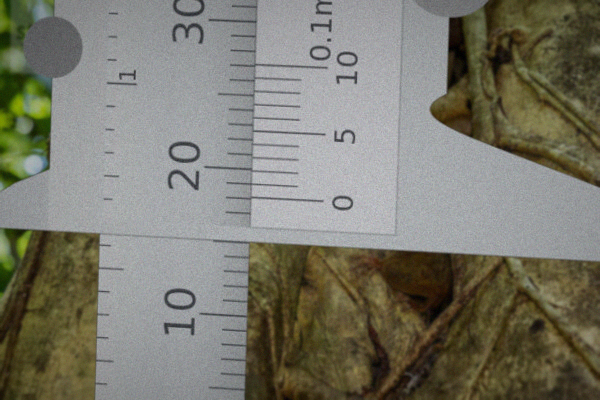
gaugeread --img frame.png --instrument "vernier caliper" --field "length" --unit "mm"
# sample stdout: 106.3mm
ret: 18.1mm
